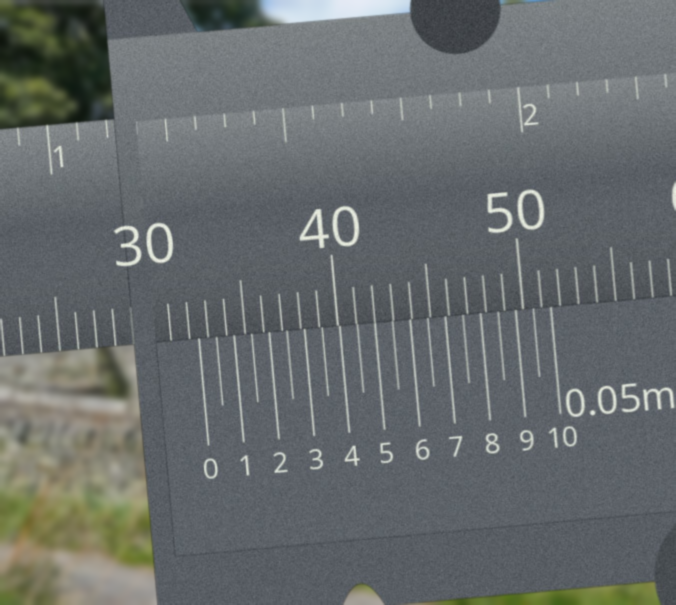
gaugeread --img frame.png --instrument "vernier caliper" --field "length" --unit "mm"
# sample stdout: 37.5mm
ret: 32.5mm
